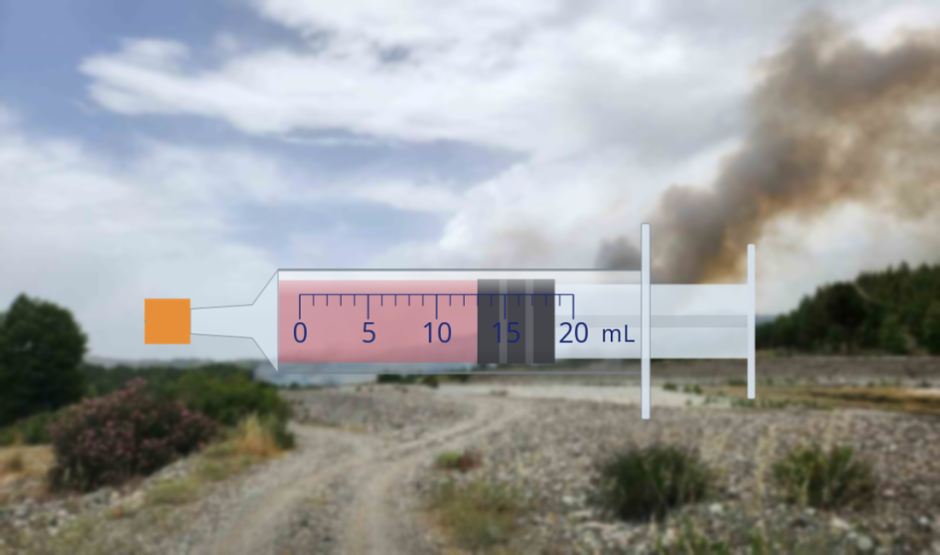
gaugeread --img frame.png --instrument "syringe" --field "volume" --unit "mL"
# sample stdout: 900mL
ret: 13mL
